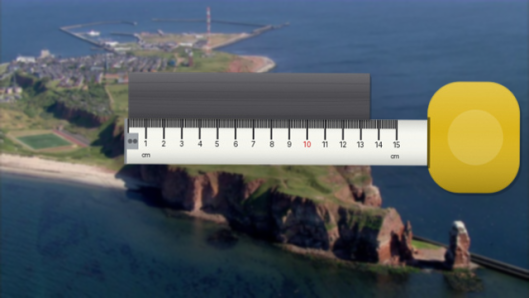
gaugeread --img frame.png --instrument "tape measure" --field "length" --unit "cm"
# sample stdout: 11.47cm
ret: 13.5cm
